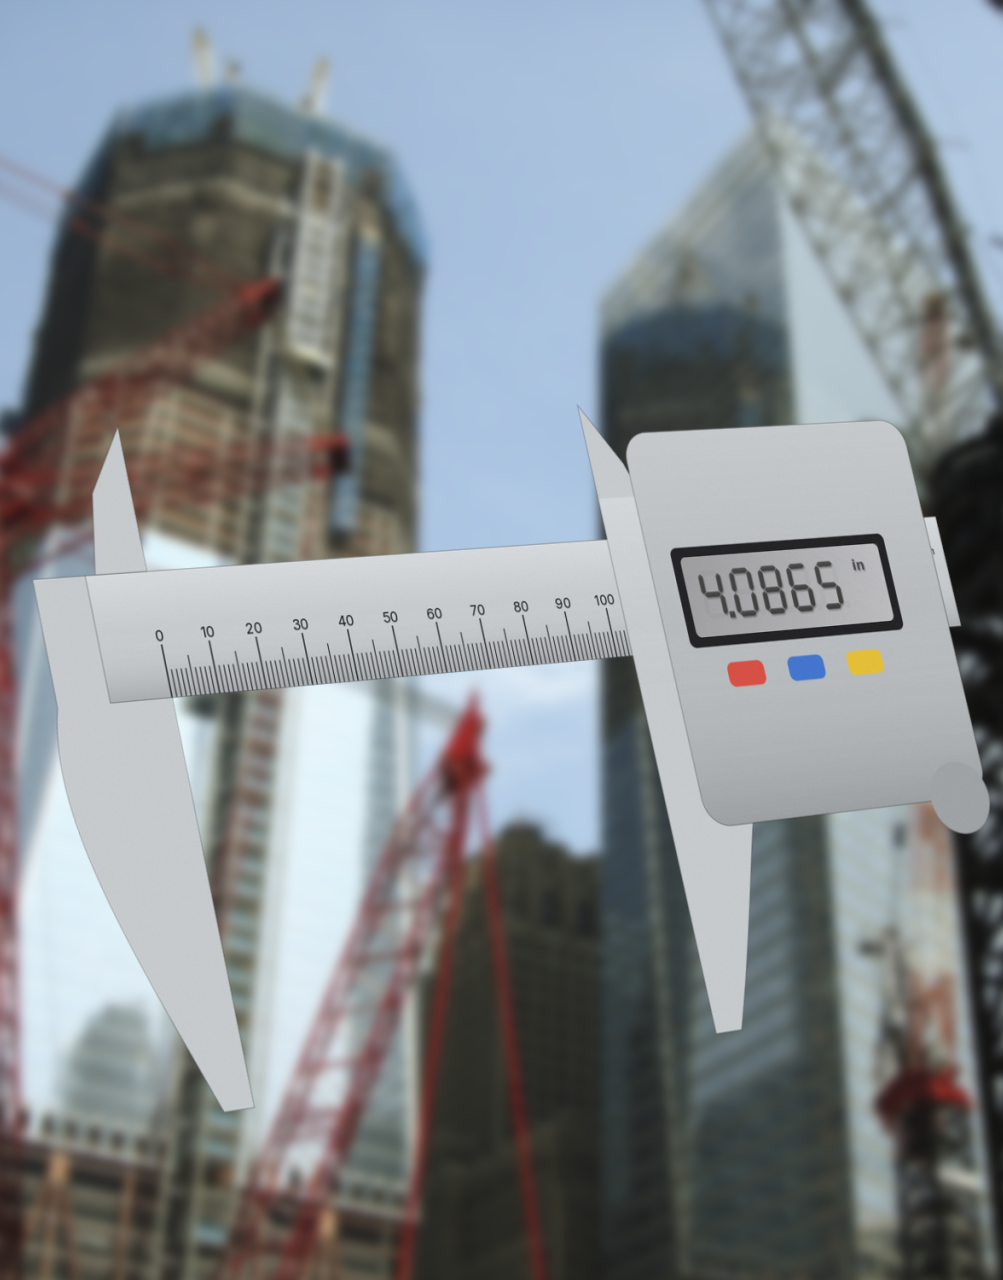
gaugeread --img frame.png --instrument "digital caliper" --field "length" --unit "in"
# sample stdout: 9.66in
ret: 4.0865in
